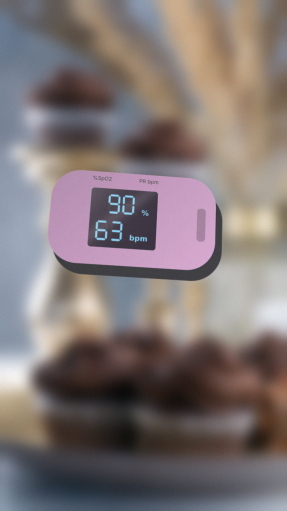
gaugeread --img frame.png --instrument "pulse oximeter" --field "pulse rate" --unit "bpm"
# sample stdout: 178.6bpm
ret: 63bpm
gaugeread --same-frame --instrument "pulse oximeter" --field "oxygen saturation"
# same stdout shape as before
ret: 90%
